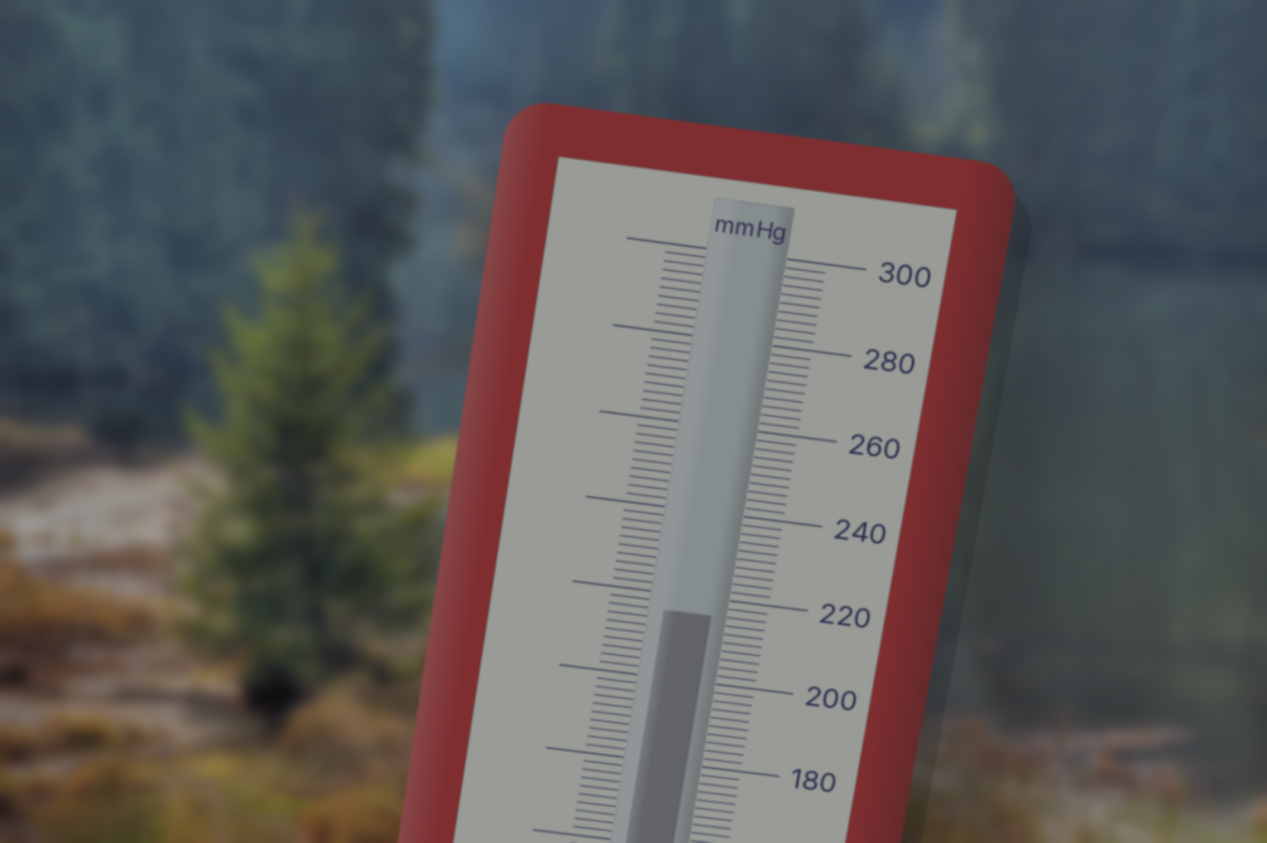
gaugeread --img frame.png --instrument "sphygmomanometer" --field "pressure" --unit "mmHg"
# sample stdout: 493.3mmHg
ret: 216mmHg
